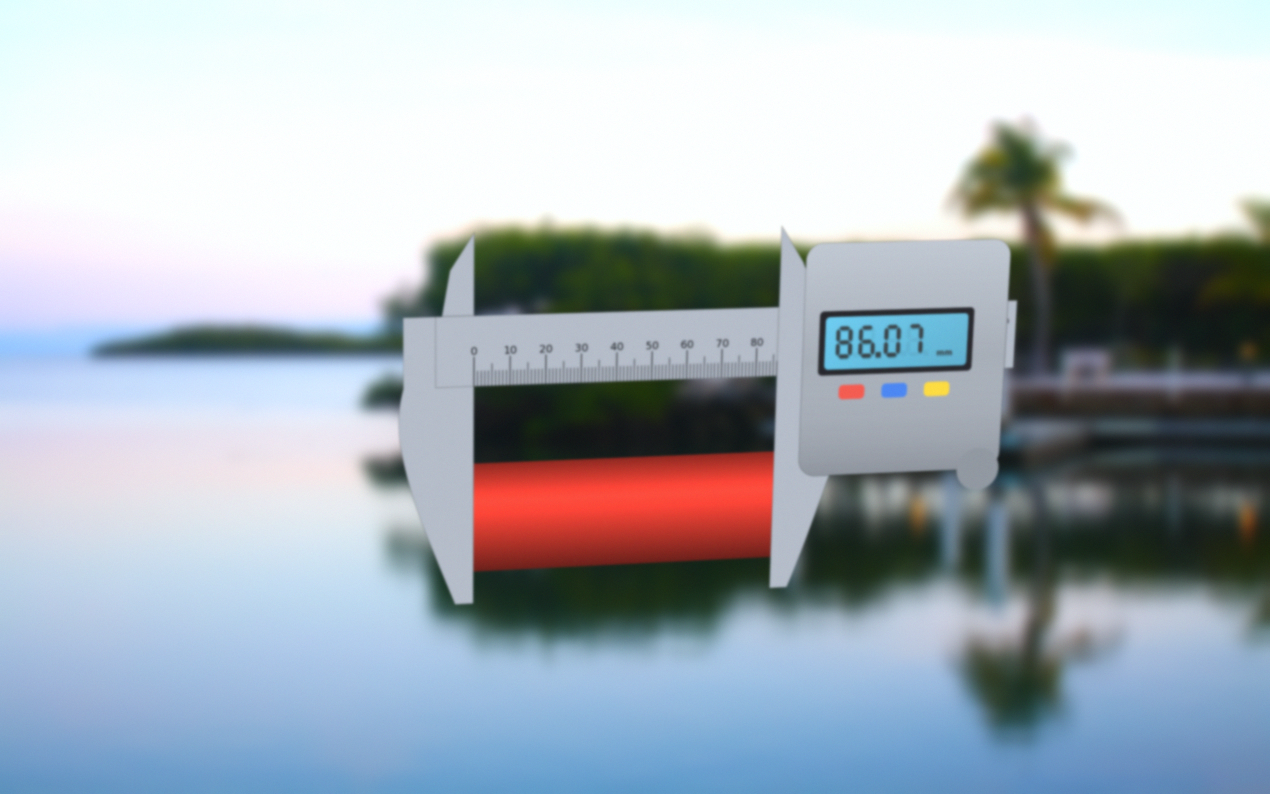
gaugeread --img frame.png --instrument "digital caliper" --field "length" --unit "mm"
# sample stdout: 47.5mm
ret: 86.07mm
